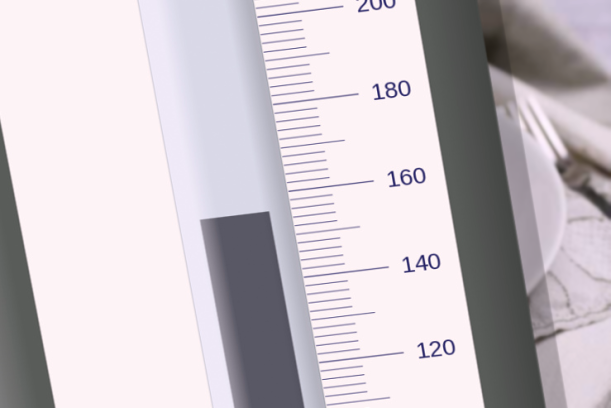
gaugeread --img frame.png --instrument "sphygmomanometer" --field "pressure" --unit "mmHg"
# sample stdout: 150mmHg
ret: 156mmHg
